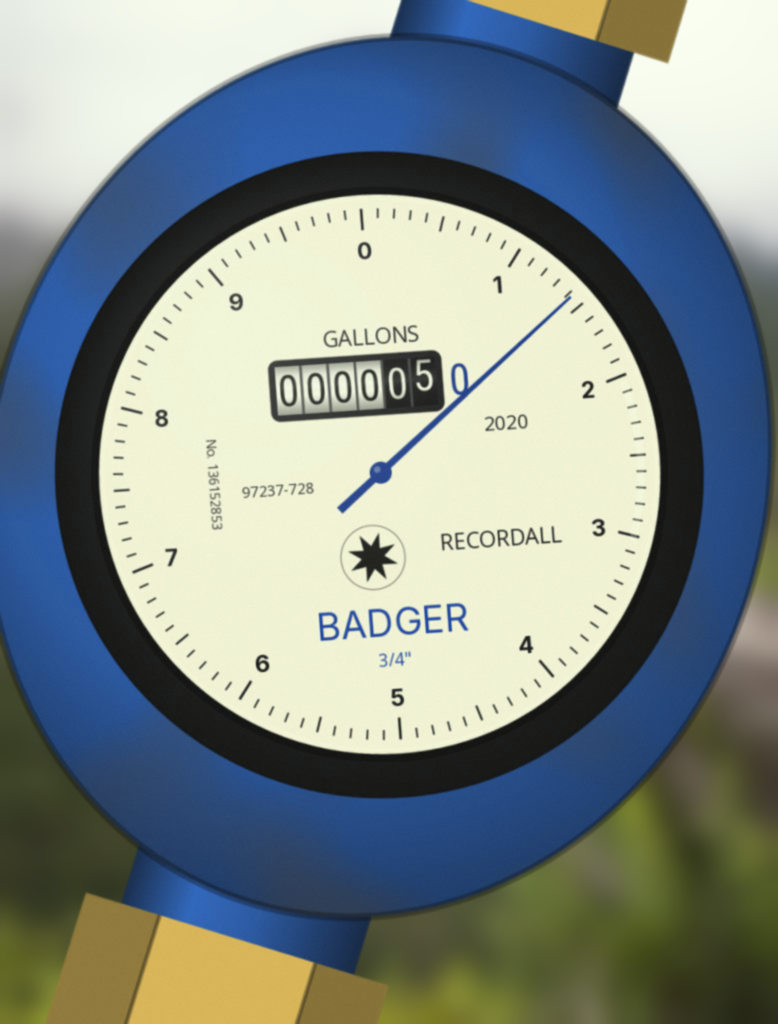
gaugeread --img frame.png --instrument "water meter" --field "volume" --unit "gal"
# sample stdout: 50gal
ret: 51.4gal
